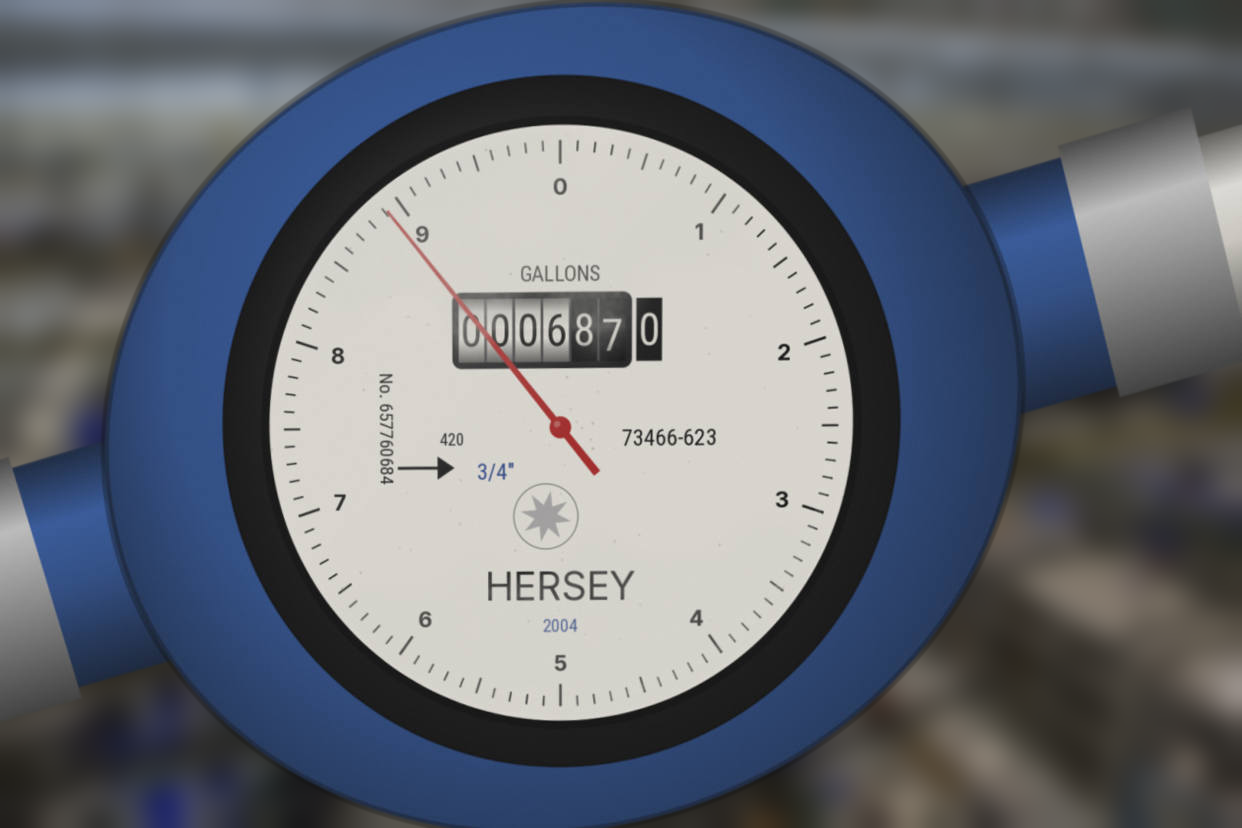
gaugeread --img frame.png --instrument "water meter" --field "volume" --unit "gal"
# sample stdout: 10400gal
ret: 6868.9gal
